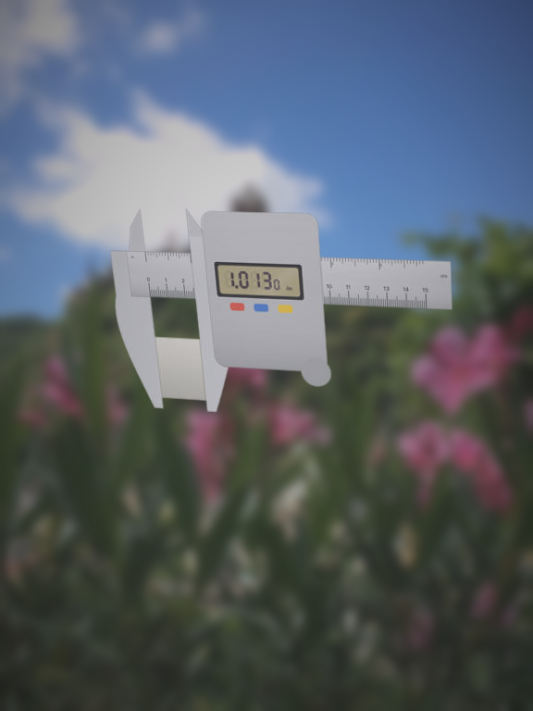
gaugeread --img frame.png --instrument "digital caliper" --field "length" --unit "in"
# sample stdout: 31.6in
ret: 1.0130in
